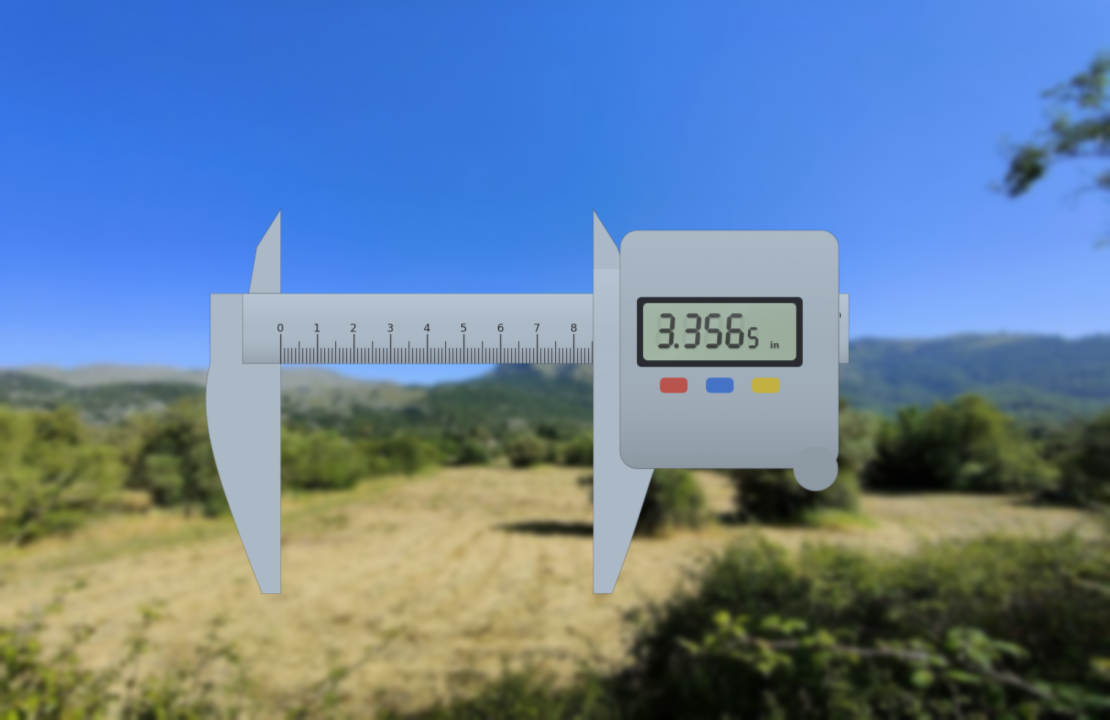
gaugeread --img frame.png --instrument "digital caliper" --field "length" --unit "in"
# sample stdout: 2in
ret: 3.3565in
